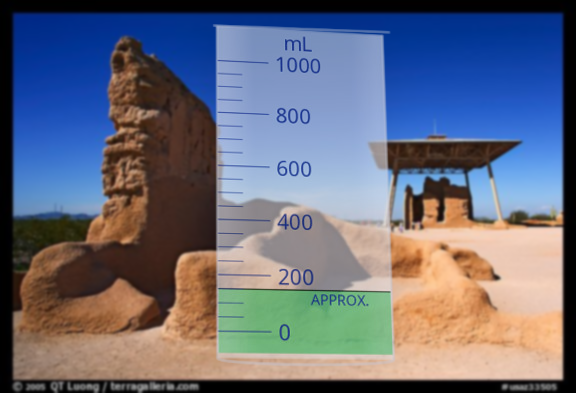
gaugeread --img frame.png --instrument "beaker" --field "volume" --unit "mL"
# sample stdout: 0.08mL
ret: 150mL
